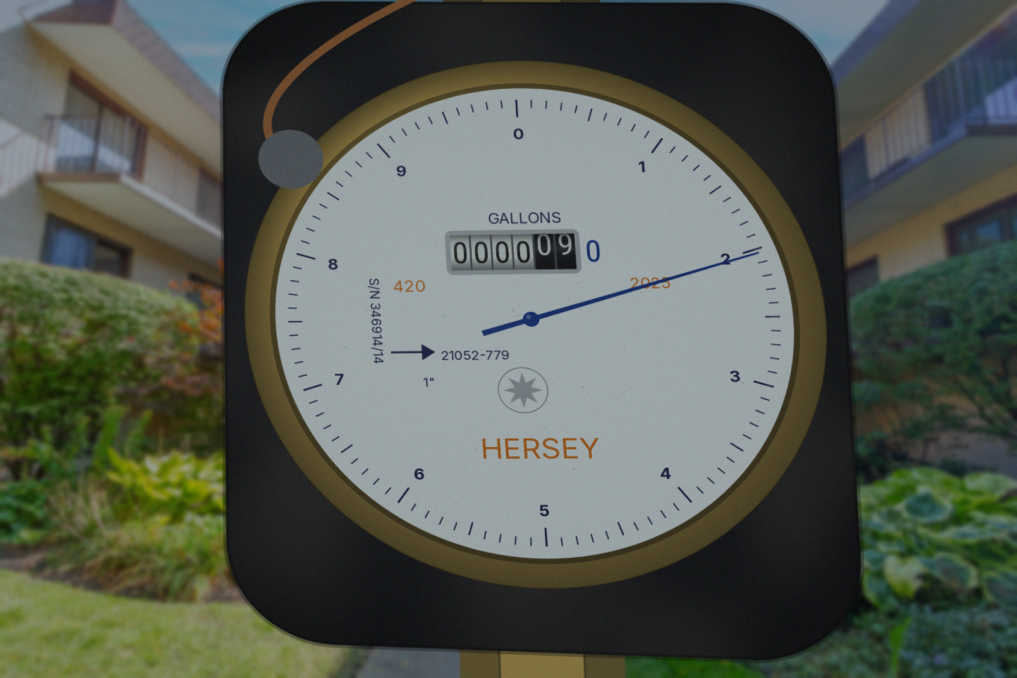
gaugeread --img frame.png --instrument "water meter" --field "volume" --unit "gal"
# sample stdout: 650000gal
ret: 92.0gal
